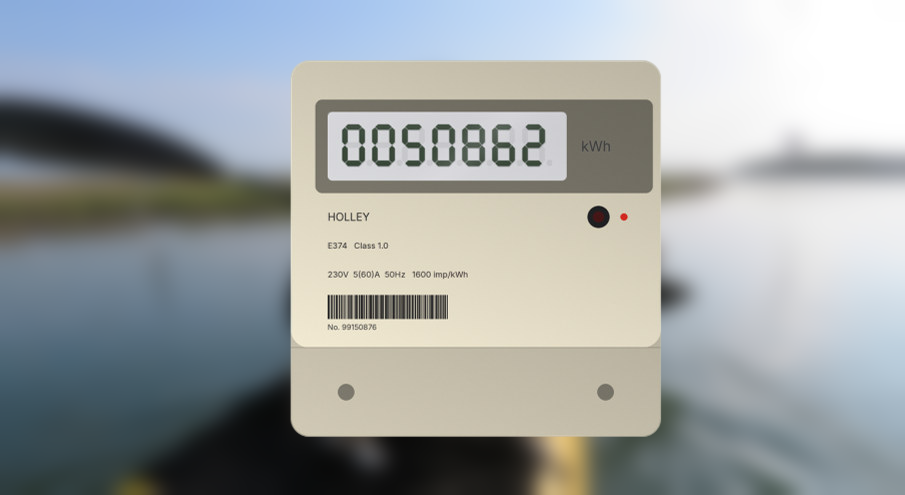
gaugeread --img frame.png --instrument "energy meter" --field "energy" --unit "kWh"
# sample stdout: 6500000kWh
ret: 50862kWh
